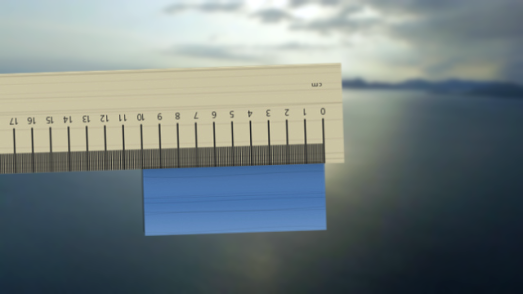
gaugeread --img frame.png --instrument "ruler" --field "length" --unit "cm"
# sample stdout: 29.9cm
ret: 10cm
